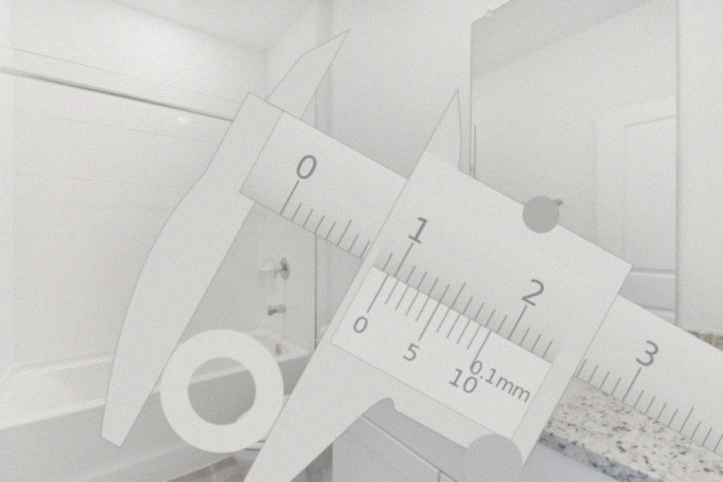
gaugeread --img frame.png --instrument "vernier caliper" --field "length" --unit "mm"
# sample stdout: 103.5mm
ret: 9.5mm
